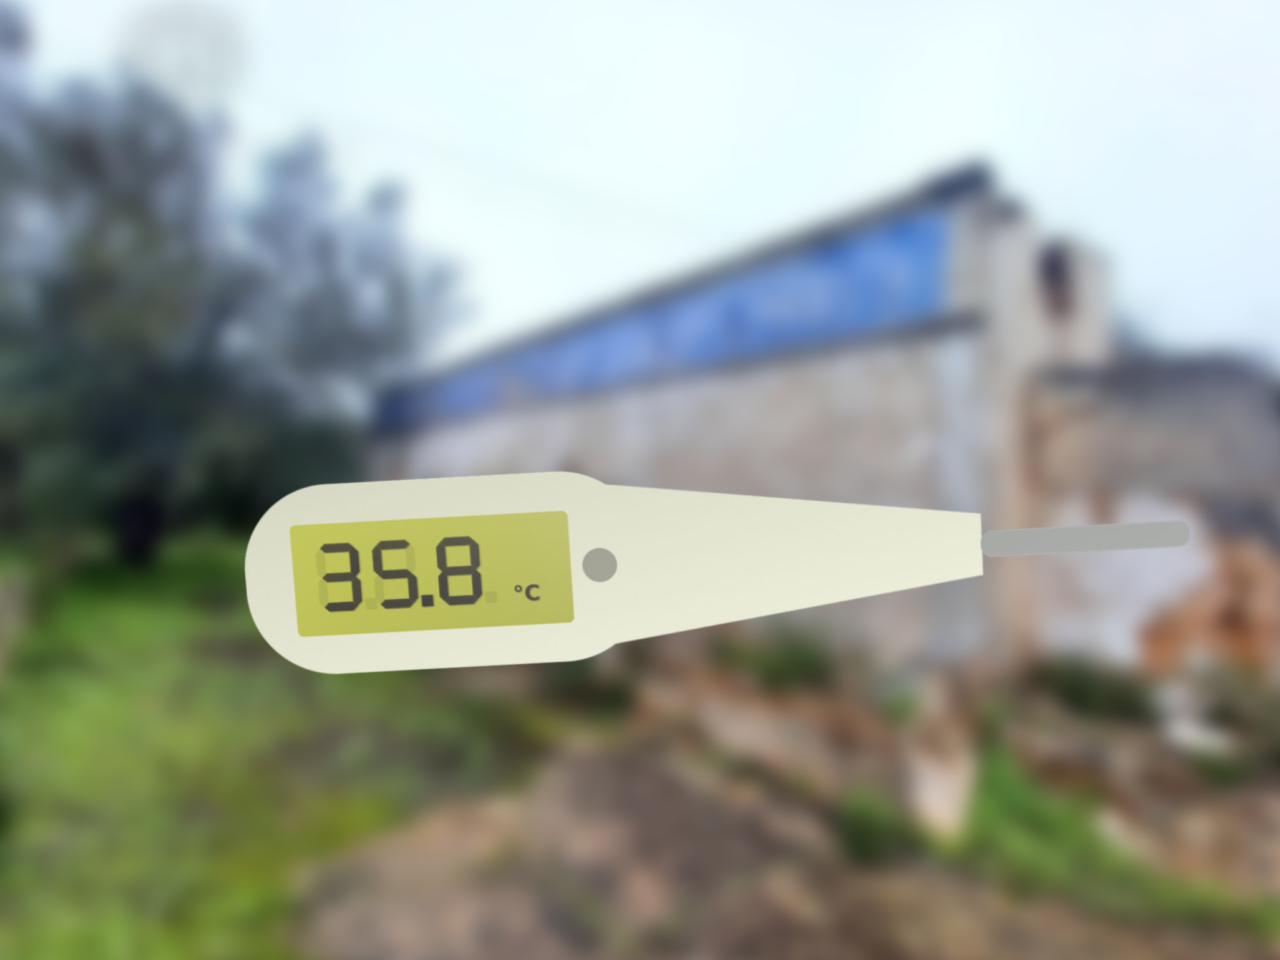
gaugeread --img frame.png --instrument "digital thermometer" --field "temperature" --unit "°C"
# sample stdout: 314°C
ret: 35.8°C
